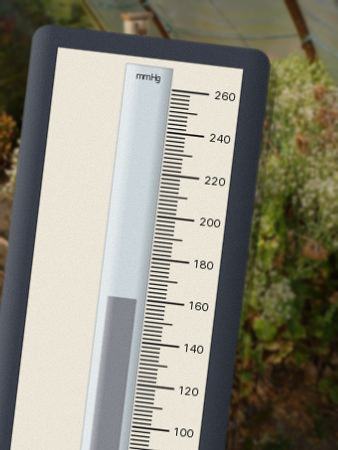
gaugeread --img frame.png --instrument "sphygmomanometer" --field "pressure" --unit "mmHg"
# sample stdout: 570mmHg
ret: 160mmHg
